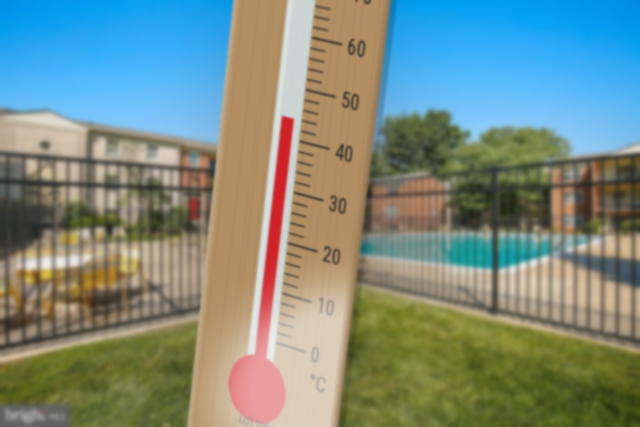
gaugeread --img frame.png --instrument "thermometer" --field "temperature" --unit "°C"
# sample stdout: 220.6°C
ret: 44°C
